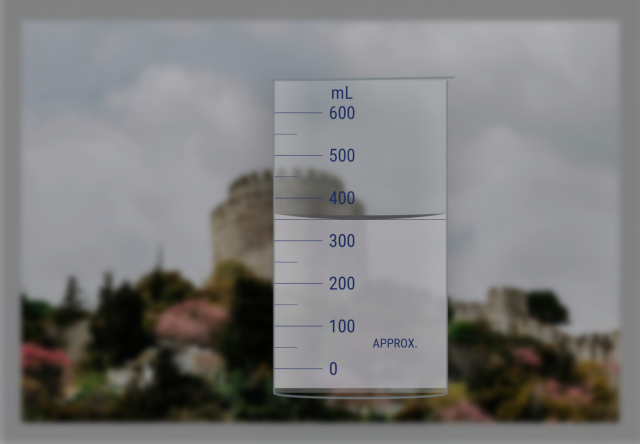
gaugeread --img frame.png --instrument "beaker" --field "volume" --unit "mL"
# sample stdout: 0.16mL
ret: 350mL
